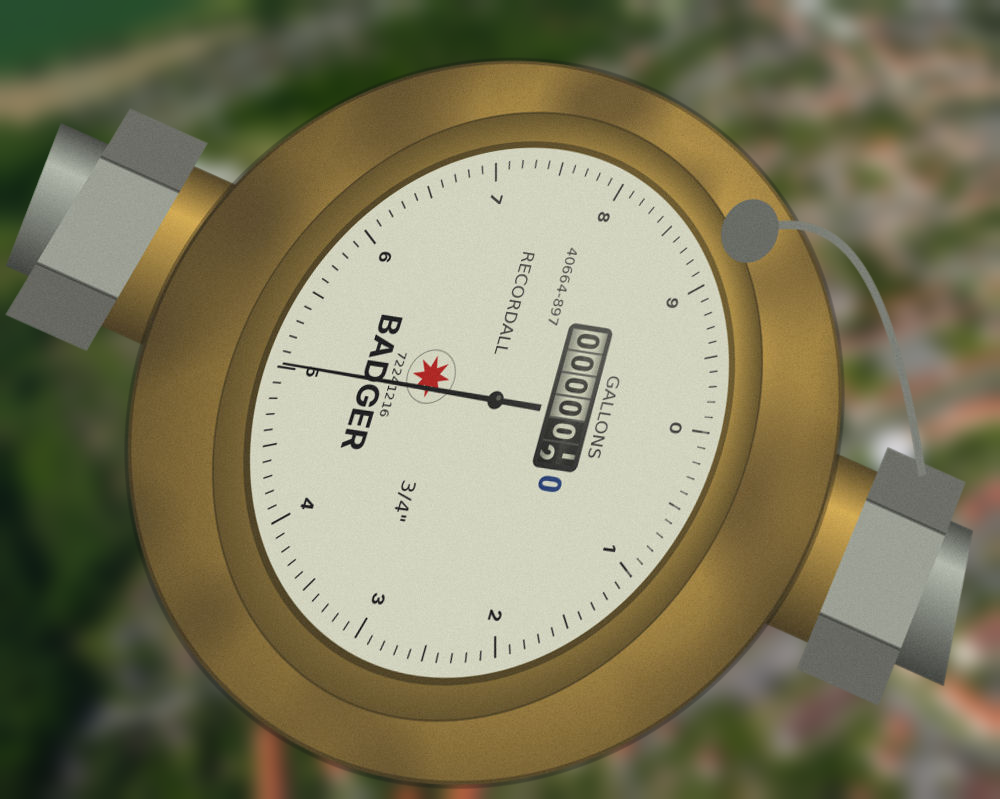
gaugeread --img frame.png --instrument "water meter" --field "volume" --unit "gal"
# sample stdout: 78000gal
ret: 15.0gal
